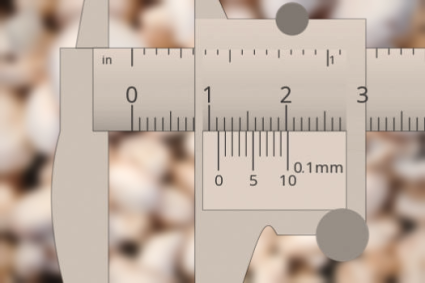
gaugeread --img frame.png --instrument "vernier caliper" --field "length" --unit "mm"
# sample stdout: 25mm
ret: 11.2mm
